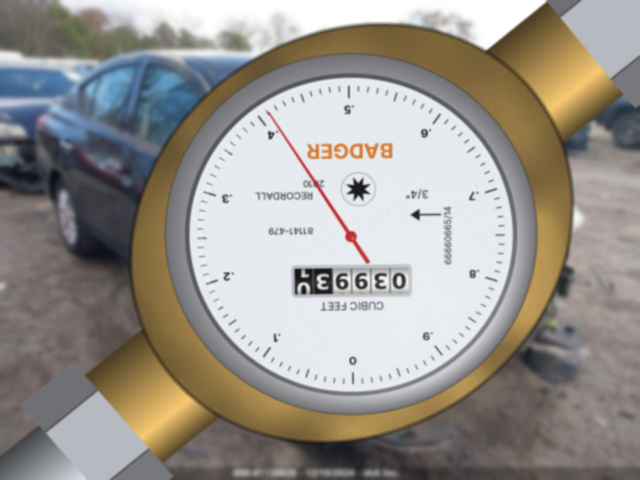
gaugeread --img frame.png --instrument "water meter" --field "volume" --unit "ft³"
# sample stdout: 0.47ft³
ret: 39930.41ft³
